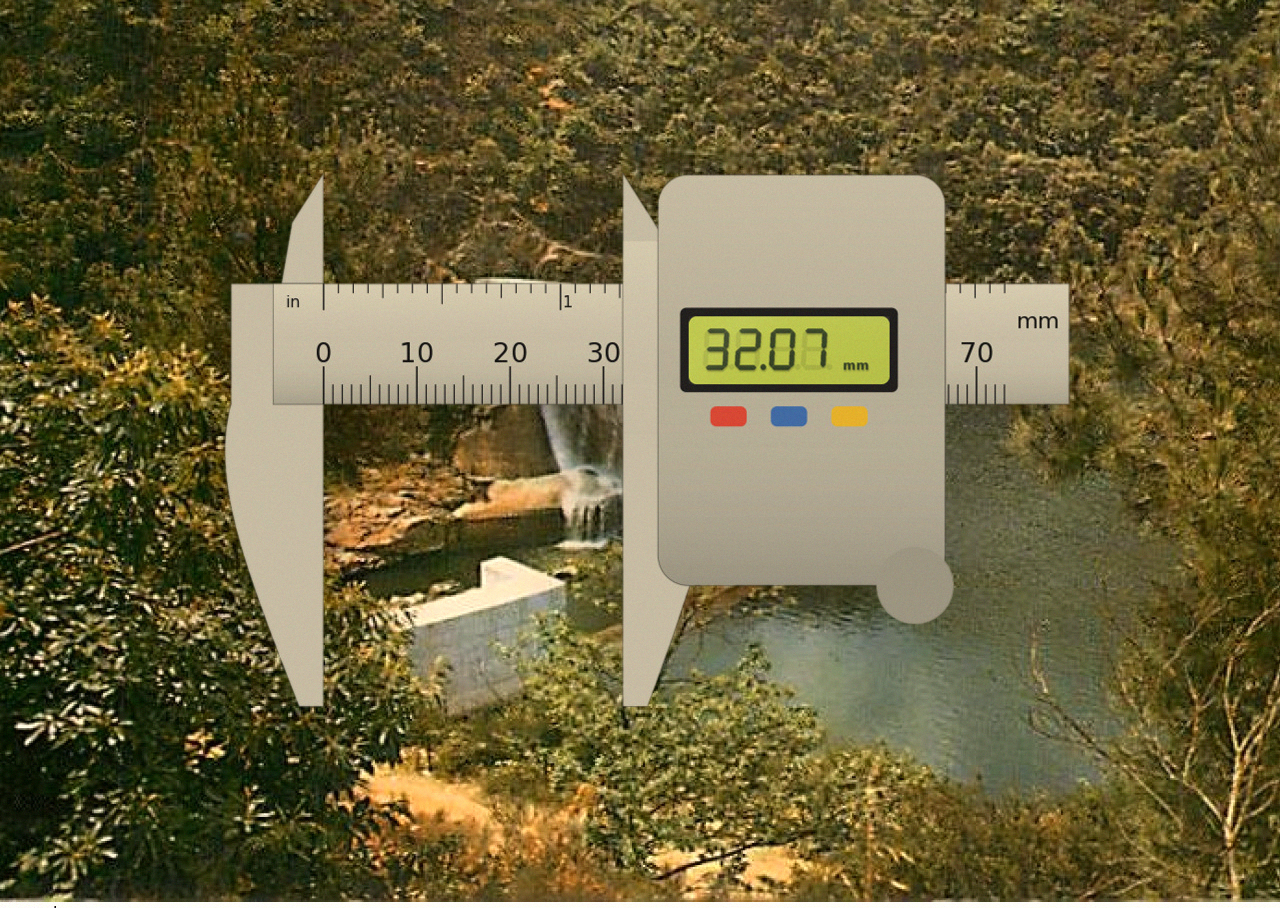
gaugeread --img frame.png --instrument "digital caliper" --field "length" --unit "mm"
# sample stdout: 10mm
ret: 32.07mm
